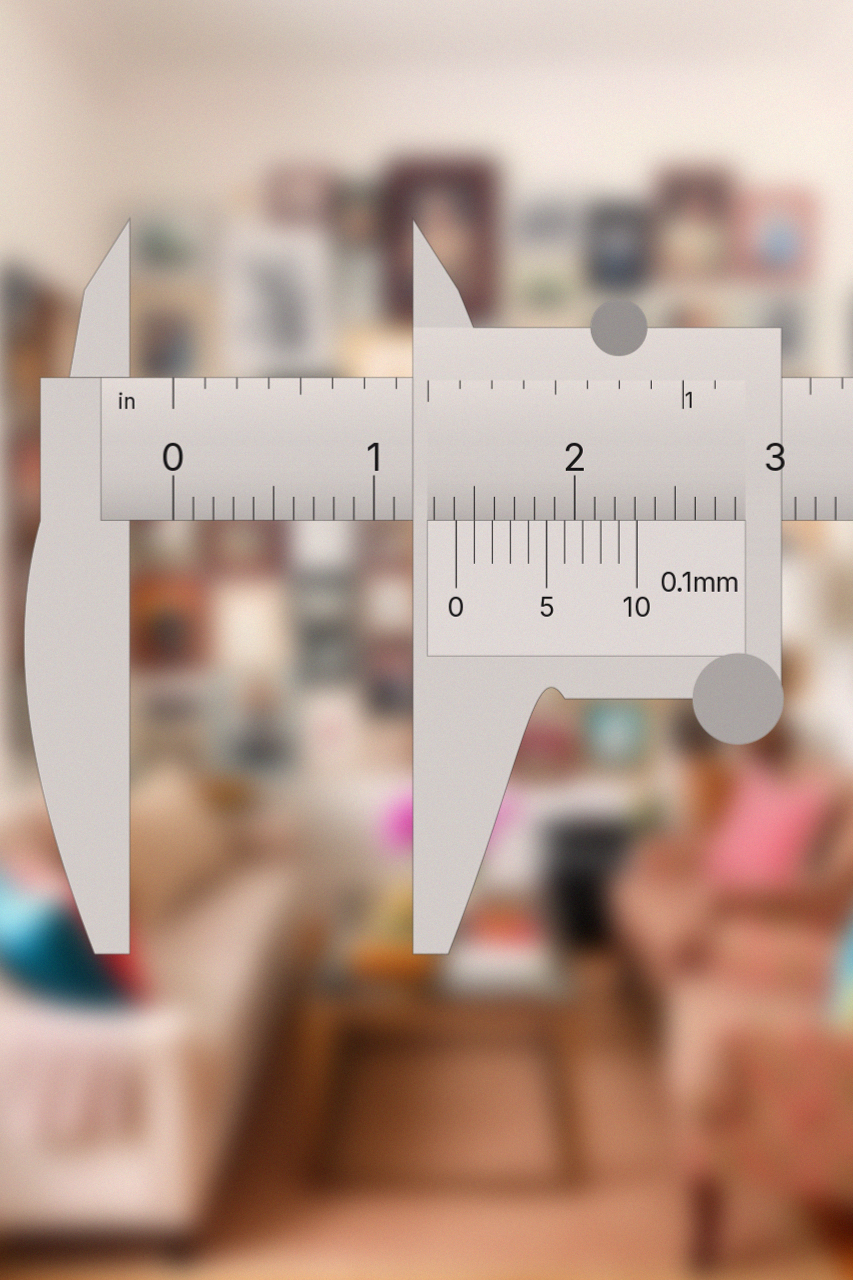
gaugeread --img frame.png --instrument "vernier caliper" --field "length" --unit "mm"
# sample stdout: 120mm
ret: 14.1mm
